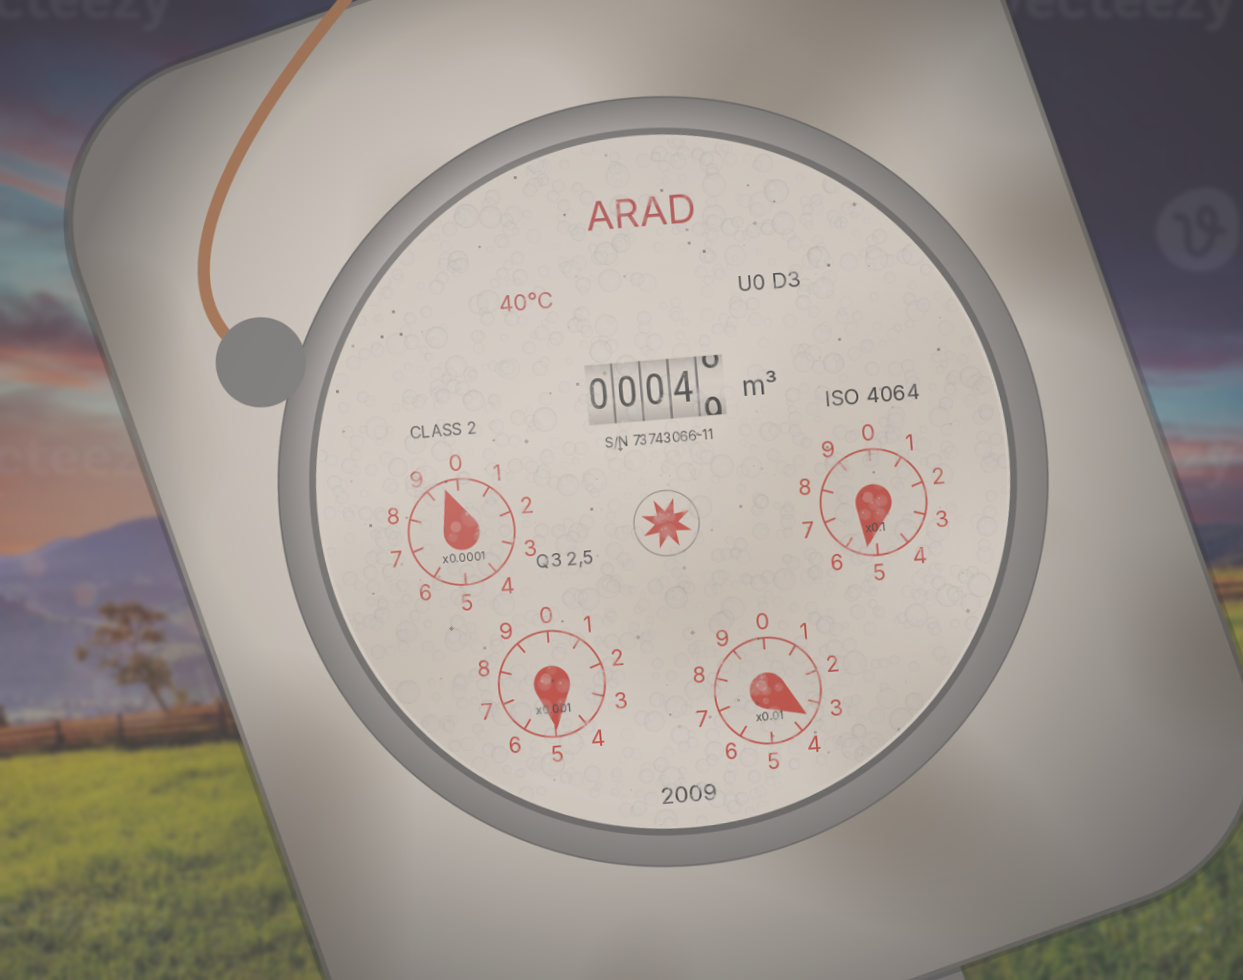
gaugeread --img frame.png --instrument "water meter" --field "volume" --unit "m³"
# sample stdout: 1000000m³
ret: 48.5349m³
